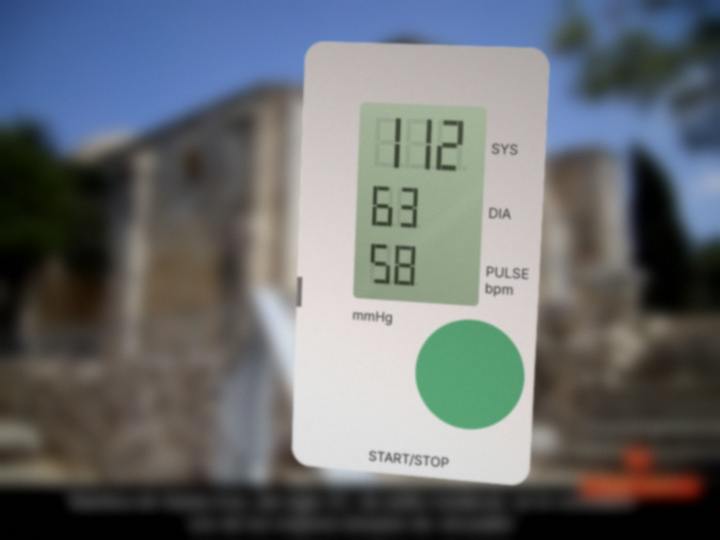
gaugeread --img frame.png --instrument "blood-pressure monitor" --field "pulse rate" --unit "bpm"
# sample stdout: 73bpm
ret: 58bpm
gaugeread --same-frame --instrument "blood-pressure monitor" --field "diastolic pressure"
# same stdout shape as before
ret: 63mmHg
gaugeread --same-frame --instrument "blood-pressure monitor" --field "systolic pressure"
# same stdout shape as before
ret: 112mmHg
